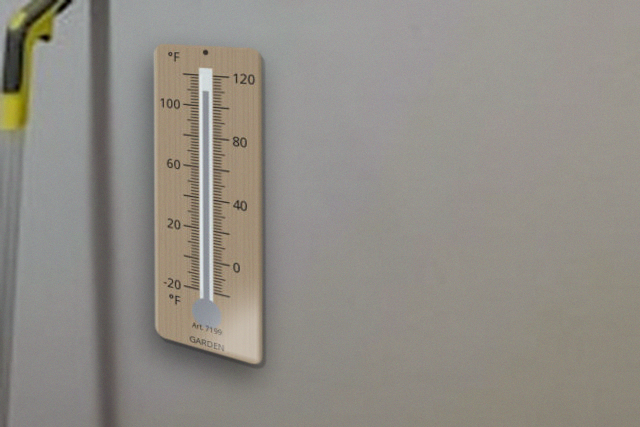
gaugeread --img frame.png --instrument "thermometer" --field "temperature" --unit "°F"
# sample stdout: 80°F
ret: 110°F
